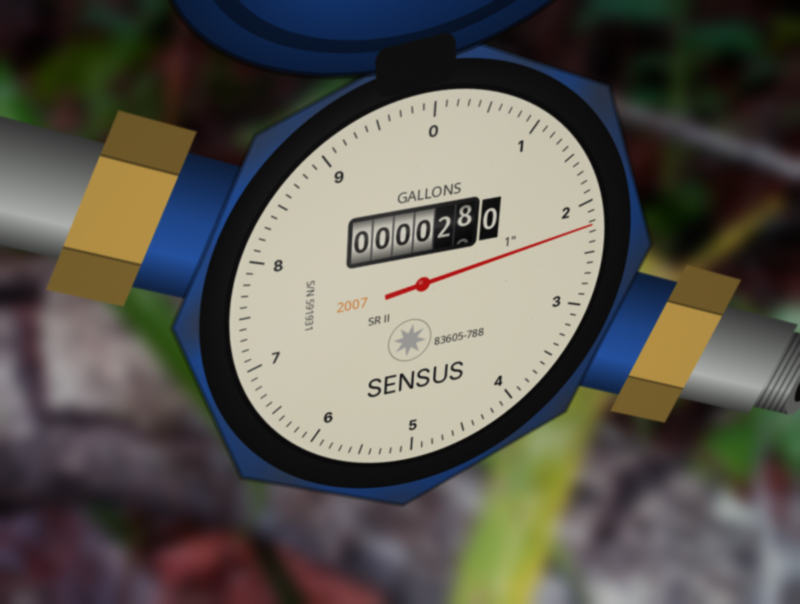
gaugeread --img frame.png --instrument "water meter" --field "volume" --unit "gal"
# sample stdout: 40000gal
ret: 282.2gal
